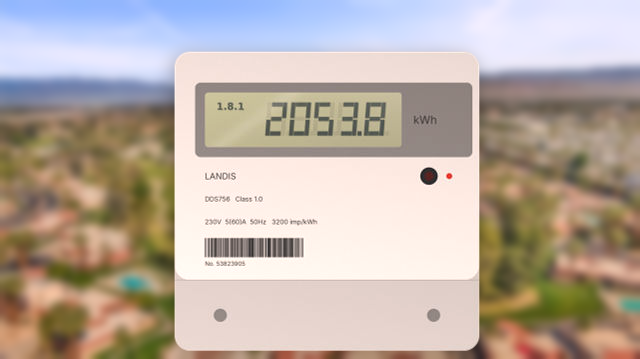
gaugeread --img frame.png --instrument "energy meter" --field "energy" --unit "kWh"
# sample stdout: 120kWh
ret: 2053.8kWh
